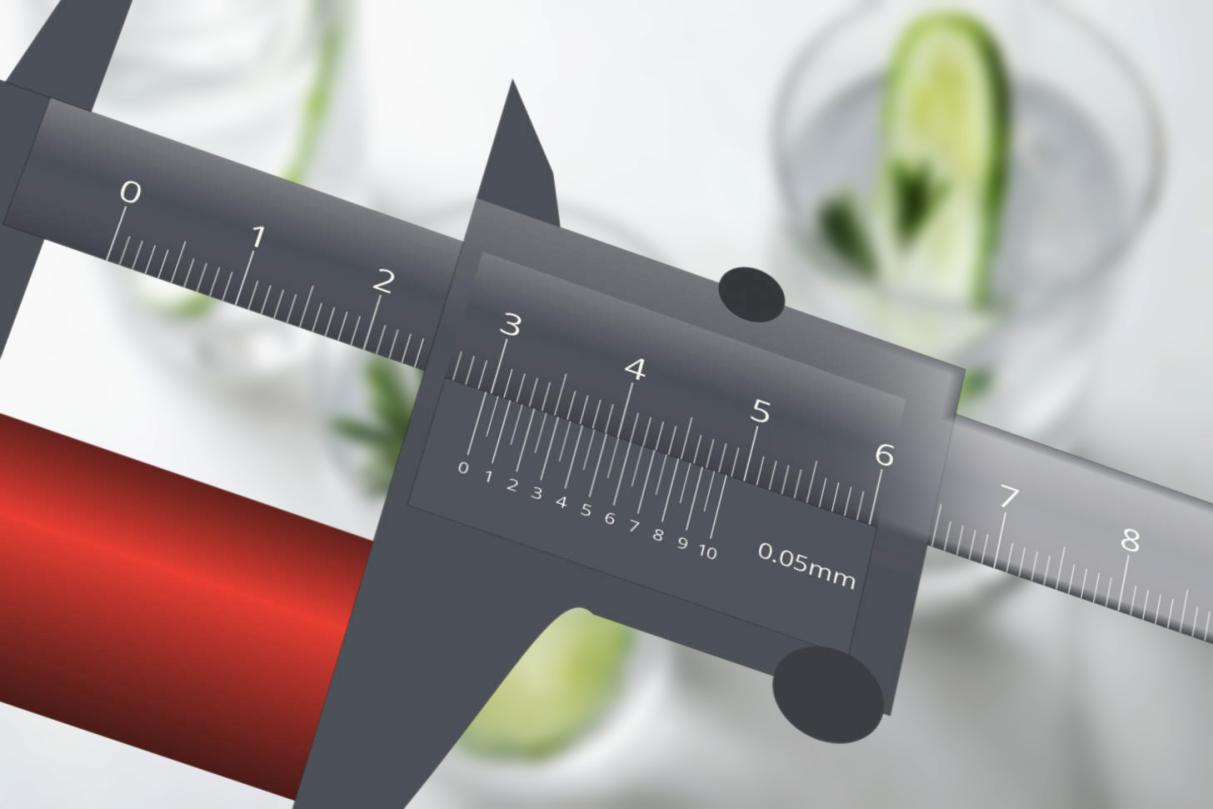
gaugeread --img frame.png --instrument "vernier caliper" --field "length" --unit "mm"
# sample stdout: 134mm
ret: 29.6mm
